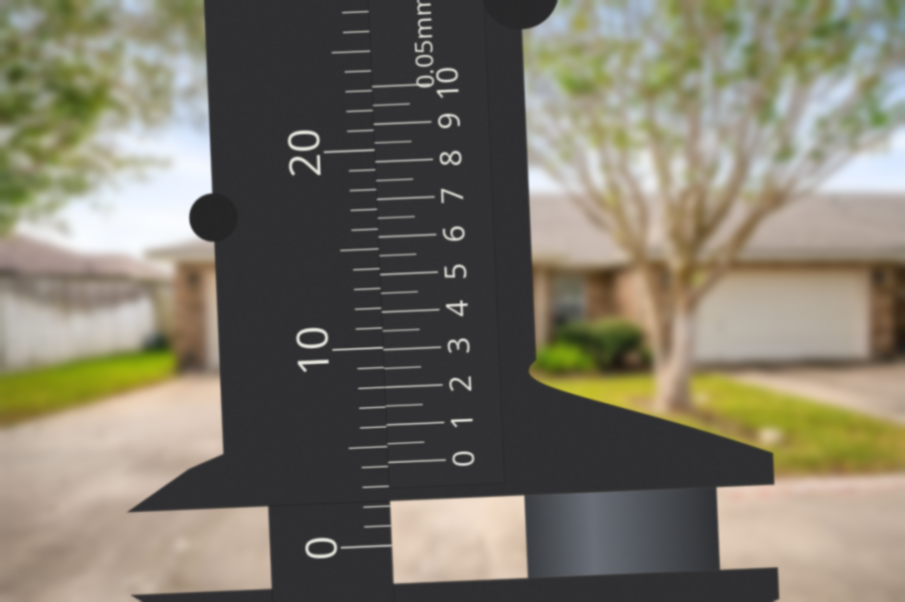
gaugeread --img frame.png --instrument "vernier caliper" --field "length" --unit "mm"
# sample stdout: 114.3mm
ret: 4.2mm
